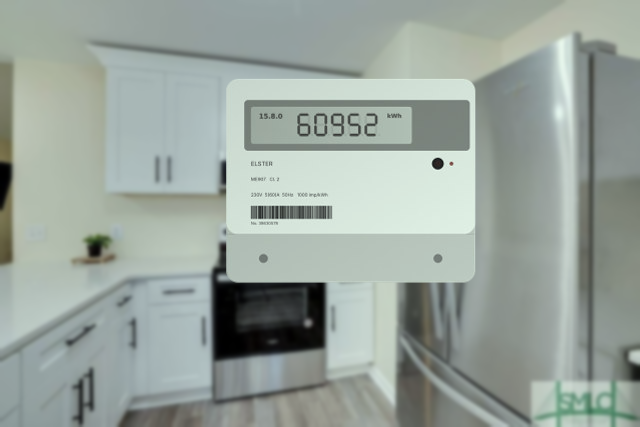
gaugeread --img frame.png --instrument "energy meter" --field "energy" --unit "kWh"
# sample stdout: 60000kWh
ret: 60952kWh
